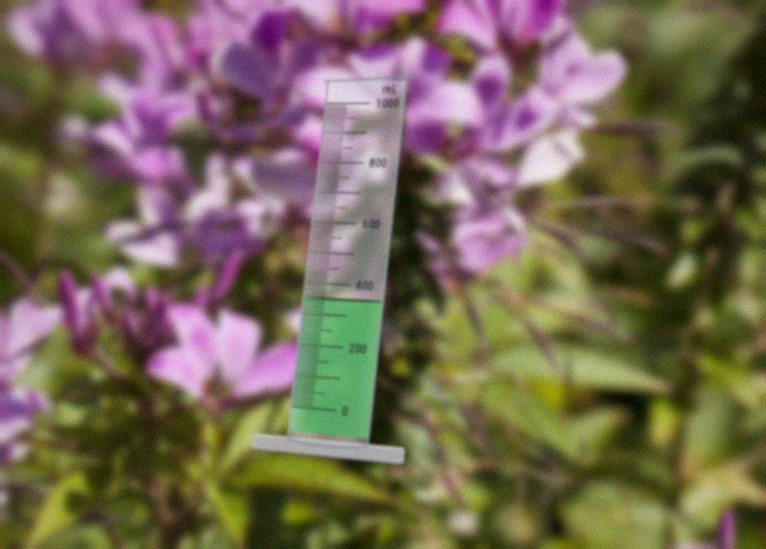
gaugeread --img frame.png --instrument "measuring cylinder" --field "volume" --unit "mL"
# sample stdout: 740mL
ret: 350mL
